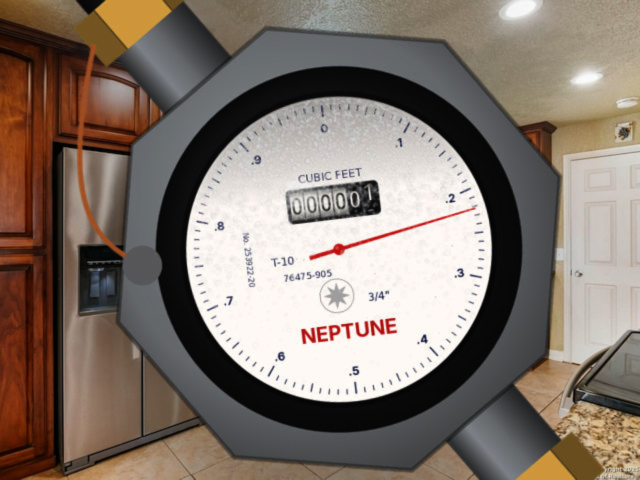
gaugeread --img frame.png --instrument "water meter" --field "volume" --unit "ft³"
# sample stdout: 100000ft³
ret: 1.22ft³
